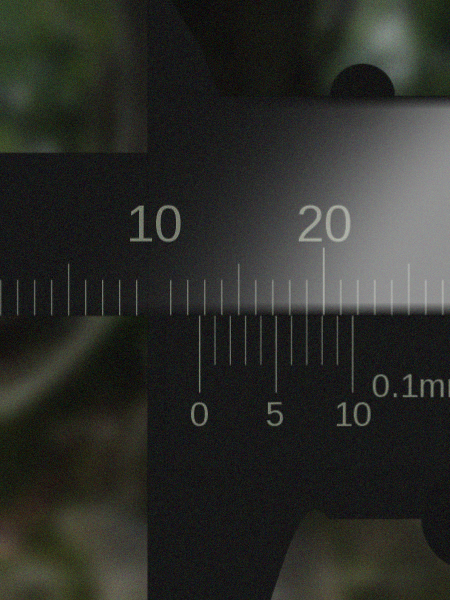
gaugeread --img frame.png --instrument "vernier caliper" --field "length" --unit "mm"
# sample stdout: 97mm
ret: 12.7mm
